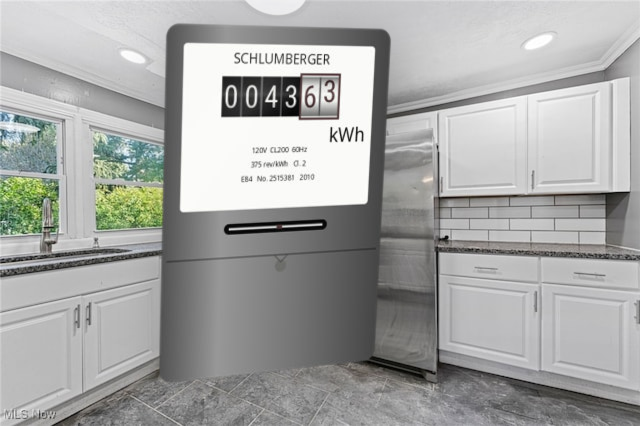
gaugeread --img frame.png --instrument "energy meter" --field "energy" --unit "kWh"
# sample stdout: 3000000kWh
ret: 43.63kWh
